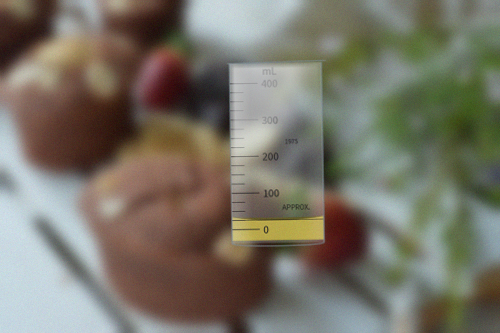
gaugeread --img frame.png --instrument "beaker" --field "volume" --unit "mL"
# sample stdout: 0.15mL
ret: 25mL
